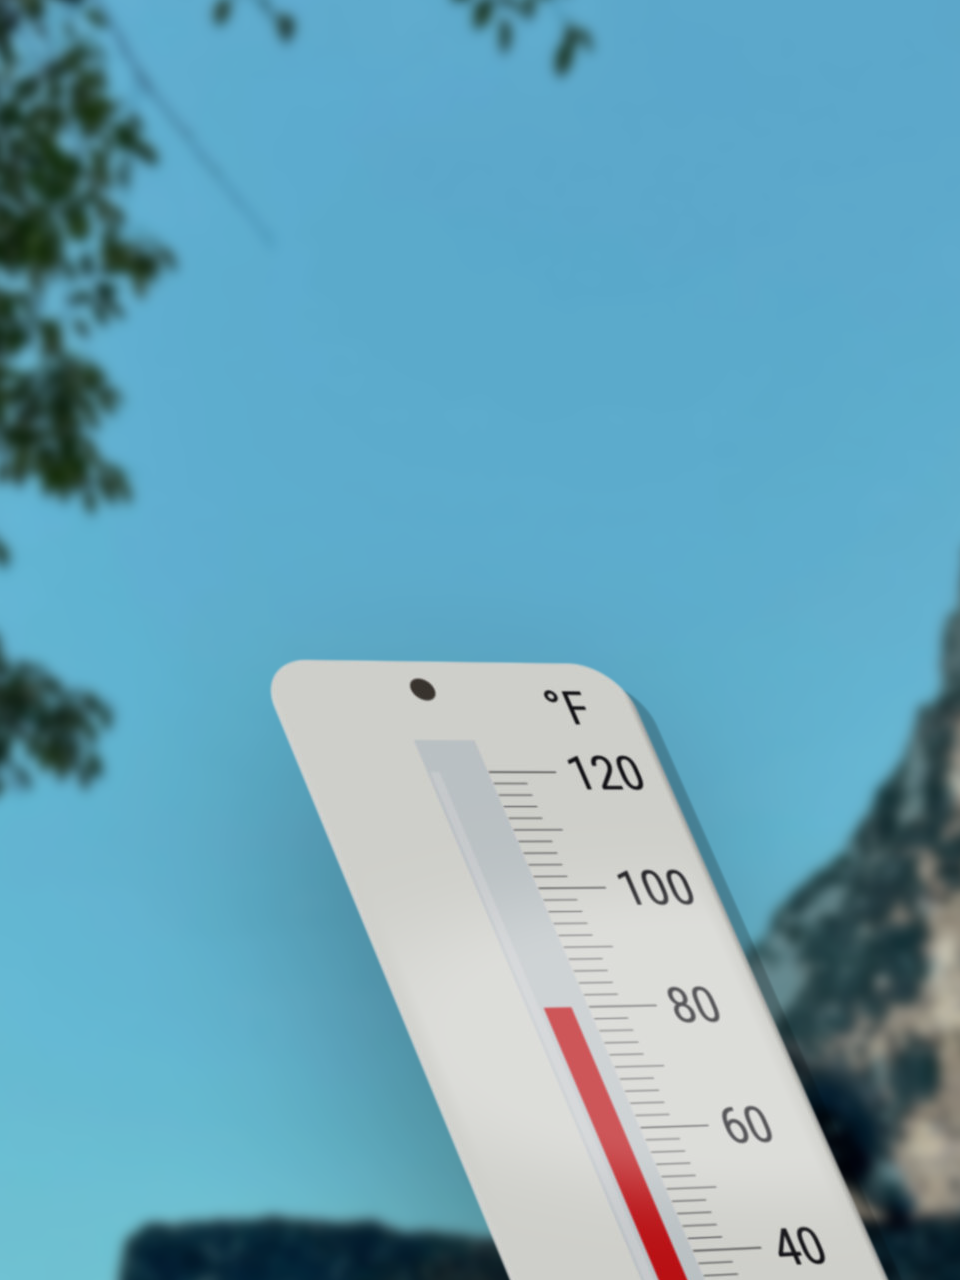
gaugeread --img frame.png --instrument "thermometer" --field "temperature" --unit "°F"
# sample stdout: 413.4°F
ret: 80°F
